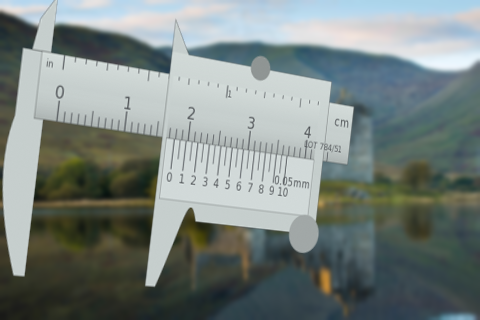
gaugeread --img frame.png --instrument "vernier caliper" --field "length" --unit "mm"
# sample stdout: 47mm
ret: 17.8mm
